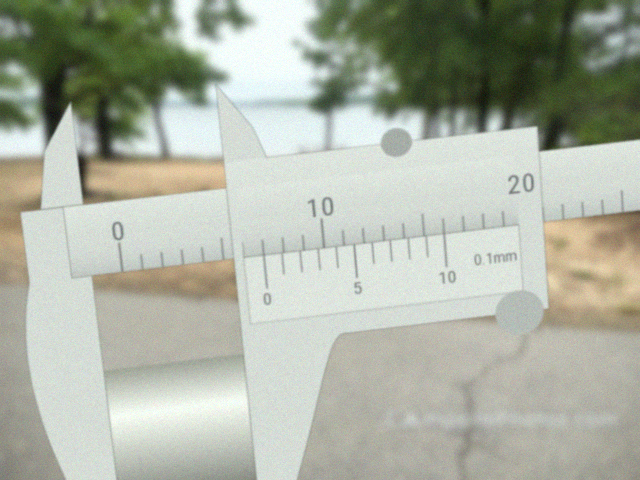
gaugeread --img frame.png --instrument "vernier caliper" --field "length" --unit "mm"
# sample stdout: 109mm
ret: 7.0mm
